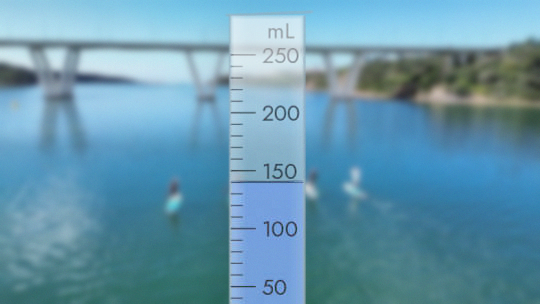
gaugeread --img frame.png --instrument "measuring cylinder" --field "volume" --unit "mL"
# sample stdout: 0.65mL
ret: 140mL
